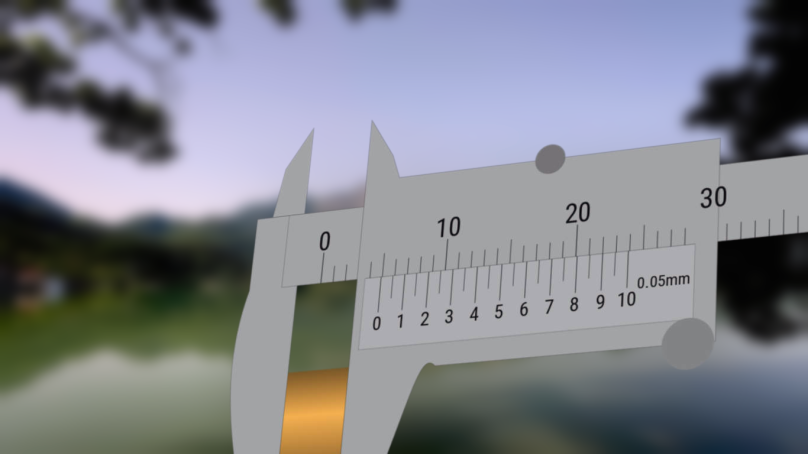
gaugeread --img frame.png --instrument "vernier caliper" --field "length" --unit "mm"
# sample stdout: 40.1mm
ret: 4.9mm
